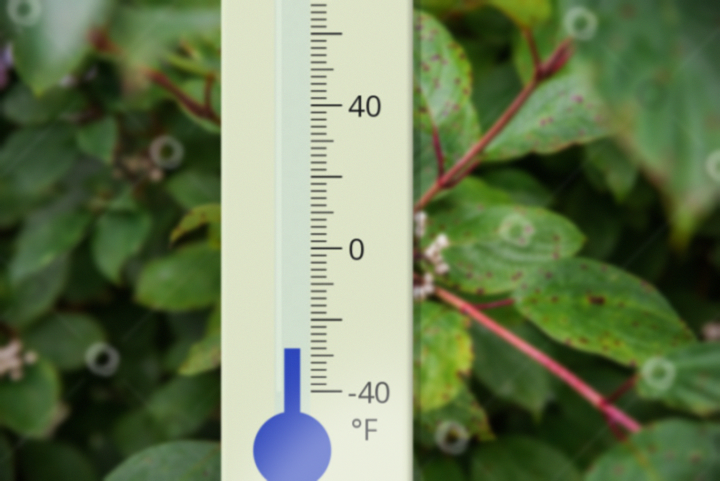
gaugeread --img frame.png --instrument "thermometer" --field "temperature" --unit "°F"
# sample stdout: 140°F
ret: -28°F
